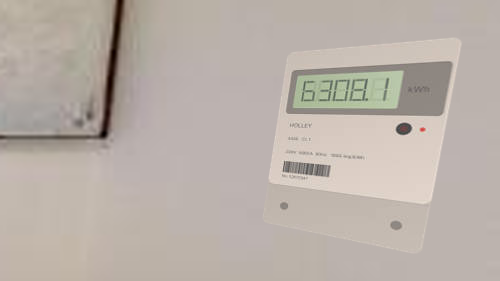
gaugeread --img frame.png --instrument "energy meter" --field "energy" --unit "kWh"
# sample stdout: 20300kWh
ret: 6308.1kWh
